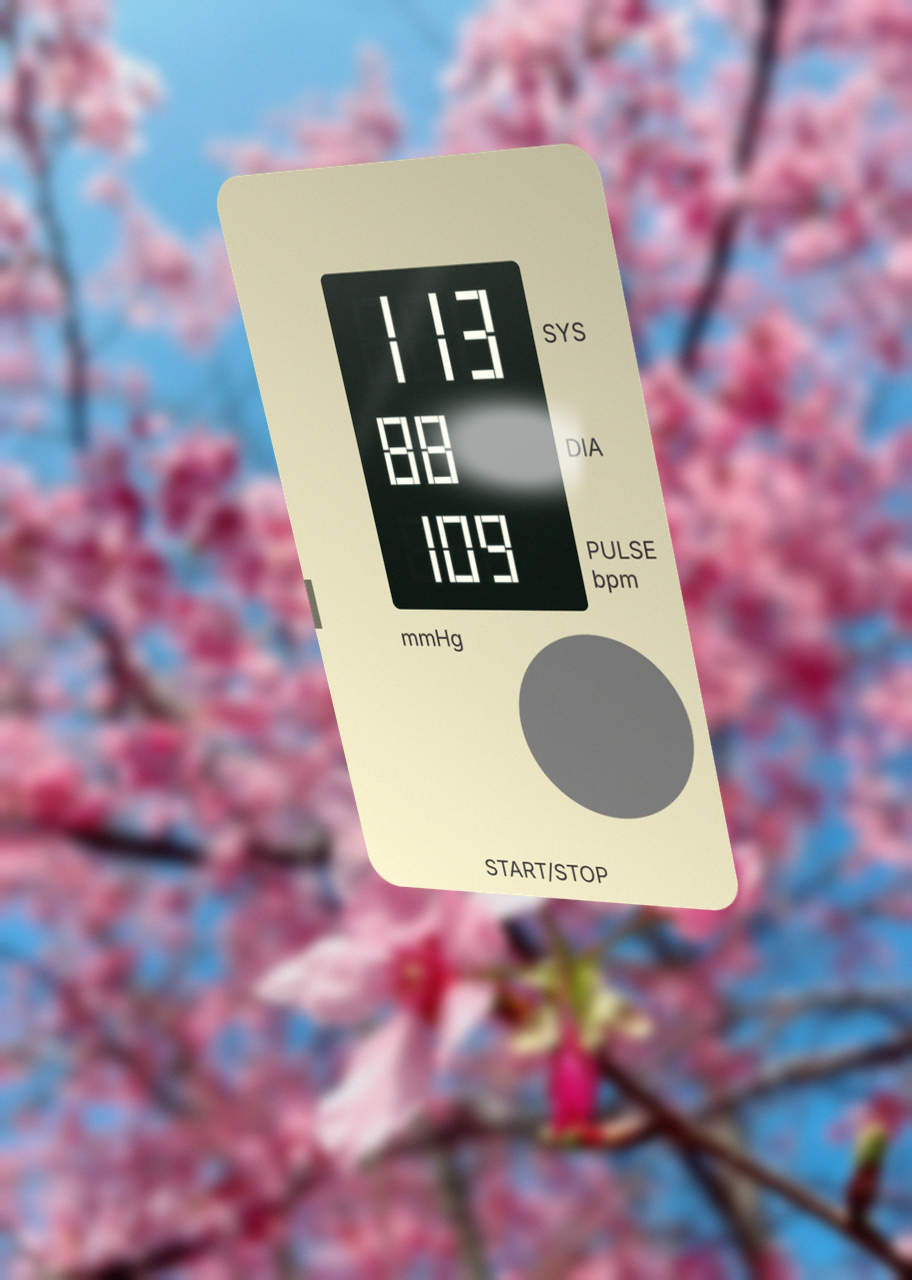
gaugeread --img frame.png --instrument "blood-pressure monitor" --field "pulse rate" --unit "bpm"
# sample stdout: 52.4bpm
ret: 109bpm
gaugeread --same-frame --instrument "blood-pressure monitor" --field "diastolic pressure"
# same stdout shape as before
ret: 88mmHg
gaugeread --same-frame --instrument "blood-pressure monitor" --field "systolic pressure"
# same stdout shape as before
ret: 113mmHg
